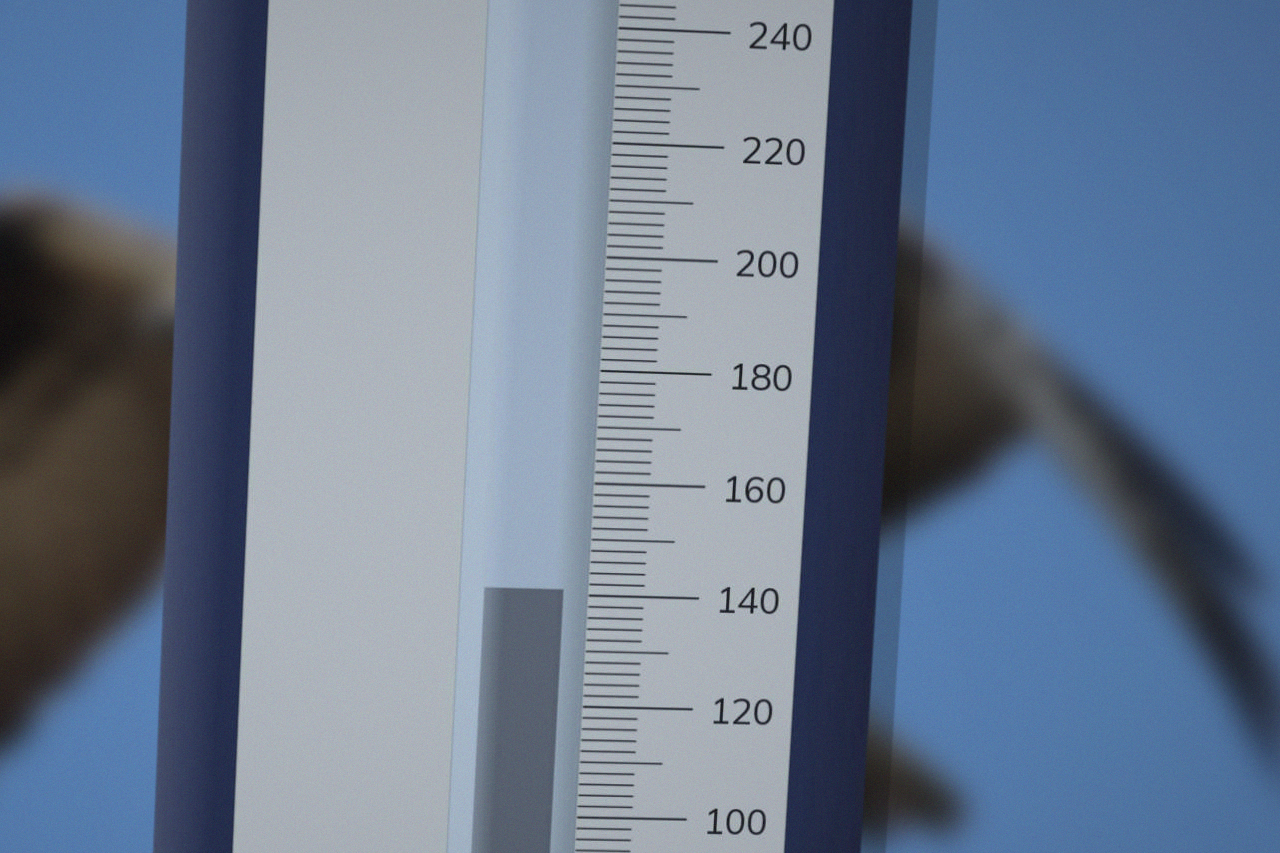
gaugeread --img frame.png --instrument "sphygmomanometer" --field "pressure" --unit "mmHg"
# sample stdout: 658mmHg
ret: 141mmHg
